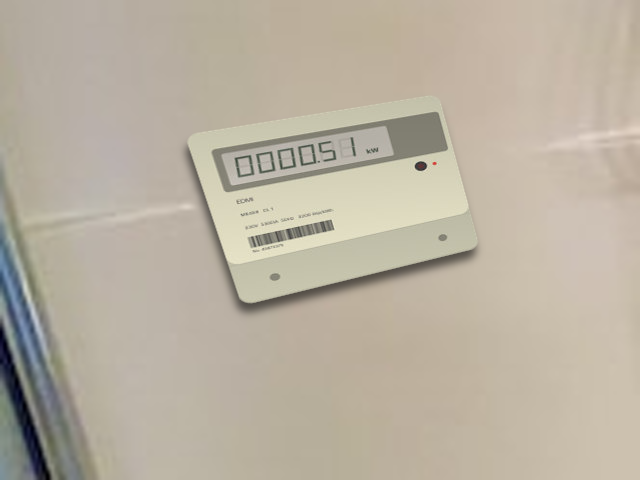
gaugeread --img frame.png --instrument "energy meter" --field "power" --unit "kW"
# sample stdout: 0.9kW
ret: 0.51kW
